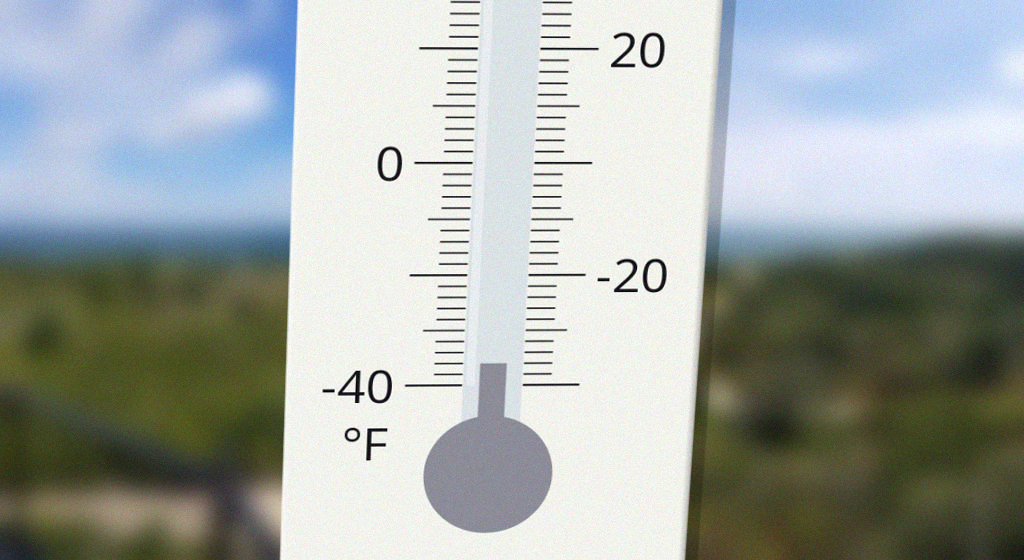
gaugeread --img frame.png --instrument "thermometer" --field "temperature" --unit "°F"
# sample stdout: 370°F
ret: -36°F
